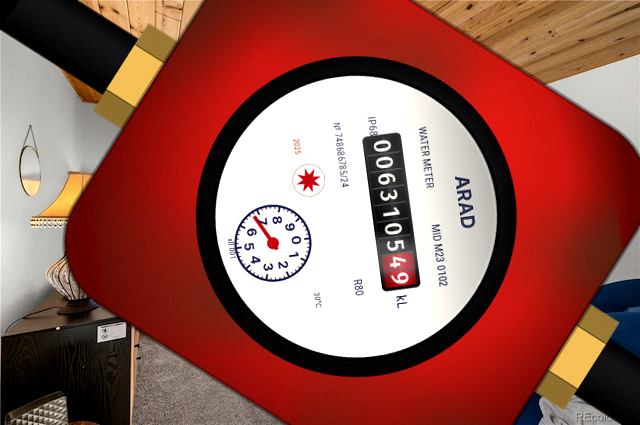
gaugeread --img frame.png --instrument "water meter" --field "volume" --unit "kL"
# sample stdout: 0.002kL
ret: 63105.496kL
